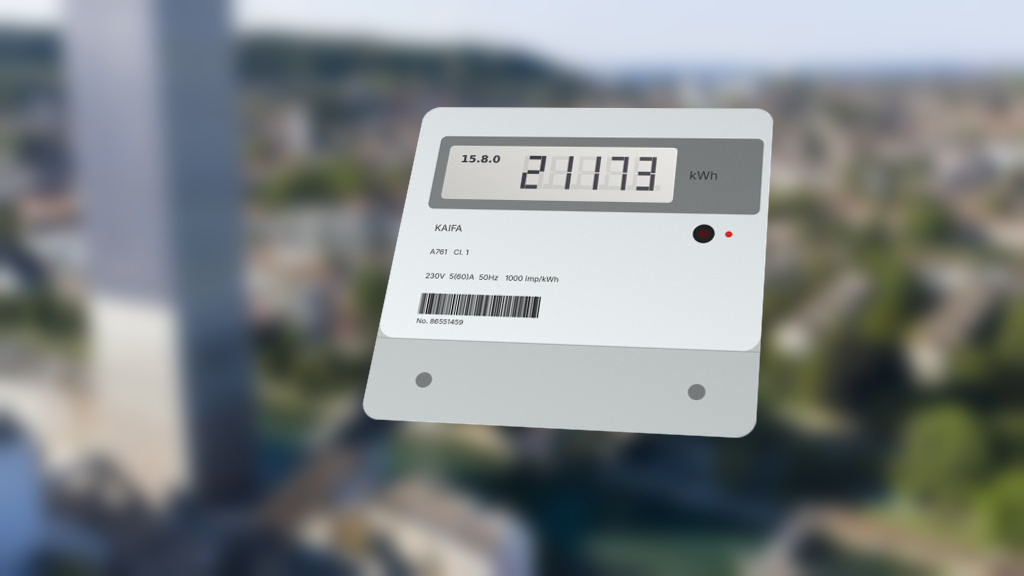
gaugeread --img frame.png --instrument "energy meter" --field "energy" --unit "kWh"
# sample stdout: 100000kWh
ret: 21173kWh
